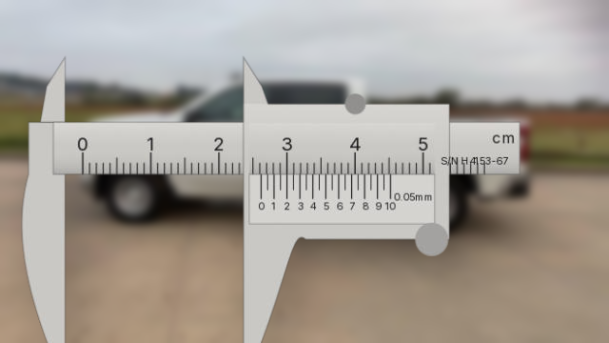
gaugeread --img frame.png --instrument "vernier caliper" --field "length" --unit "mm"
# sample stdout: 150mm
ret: 26.2mm
